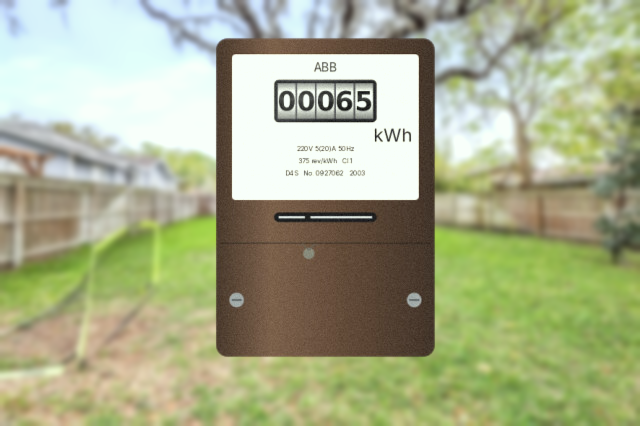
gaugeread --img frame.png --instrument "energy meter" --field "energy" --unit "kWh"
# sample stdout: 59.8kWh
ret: 65kWh
